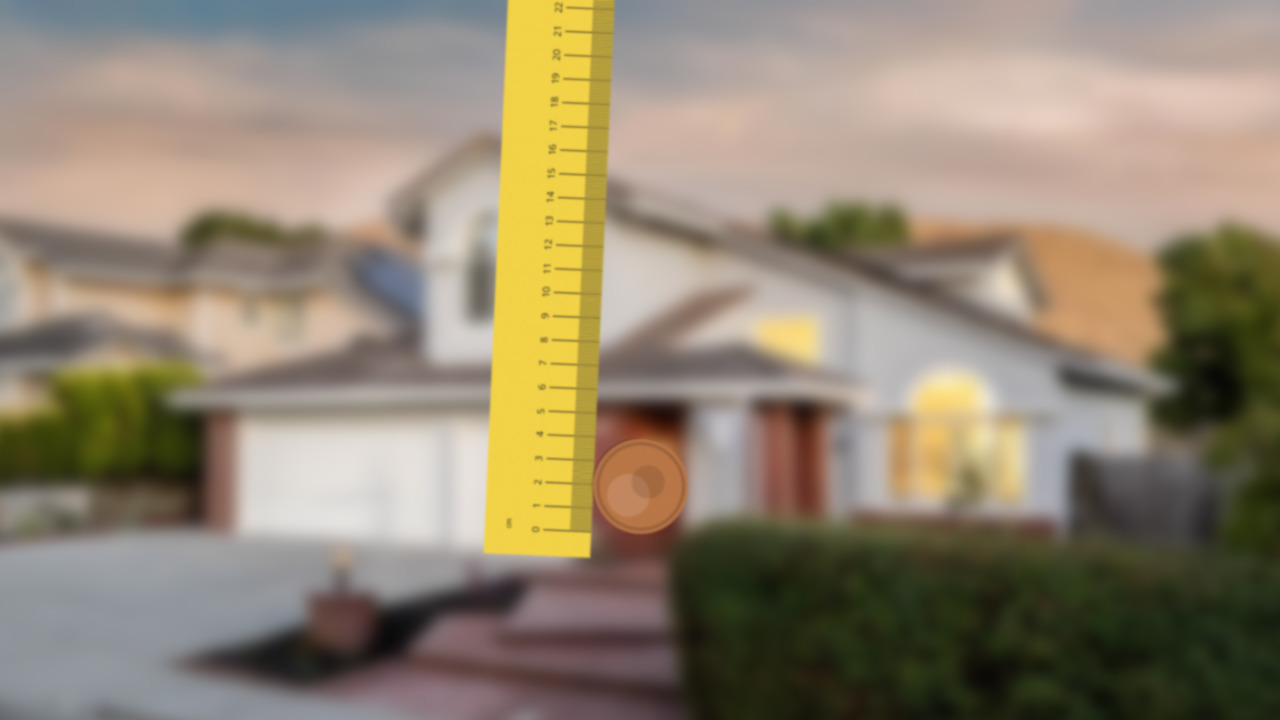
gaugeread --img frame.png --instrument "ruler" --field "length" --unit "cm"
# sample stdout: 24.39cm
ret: 4cm
